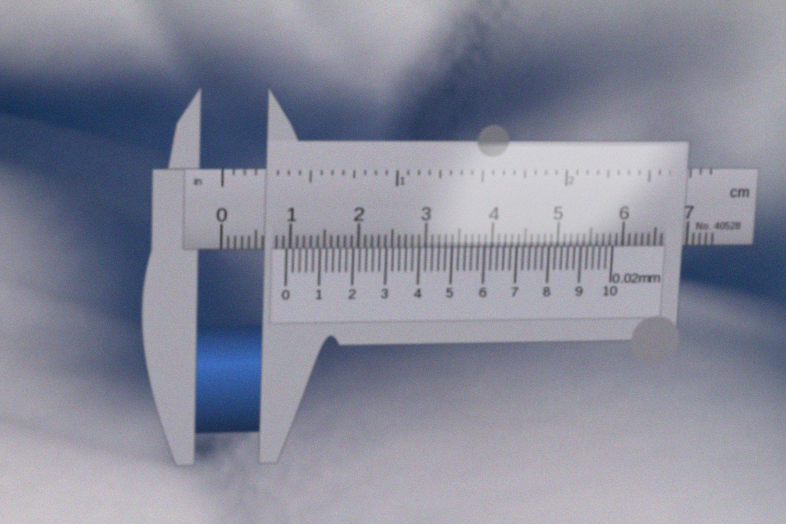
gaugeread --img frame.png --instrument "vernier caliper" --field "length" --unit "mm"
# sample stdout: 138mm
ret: 9.5mm
